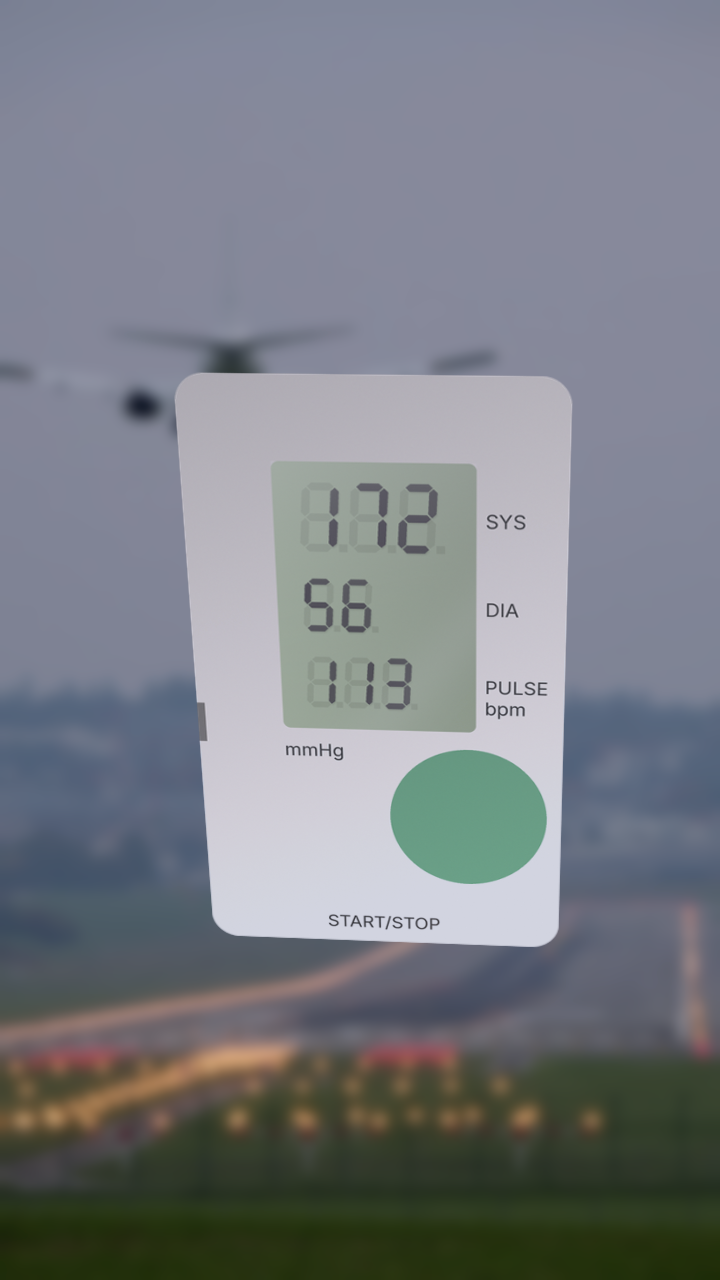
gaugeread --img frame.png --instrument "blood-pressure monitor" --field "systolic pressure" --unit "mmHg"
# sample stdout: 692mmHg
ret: 172mmHg
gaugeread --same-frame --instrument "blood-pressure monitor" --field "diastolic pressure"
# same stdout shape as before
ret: 56mmHg
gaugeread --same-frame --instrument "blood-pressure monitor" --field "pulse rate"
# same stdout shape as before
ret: 113bpm
